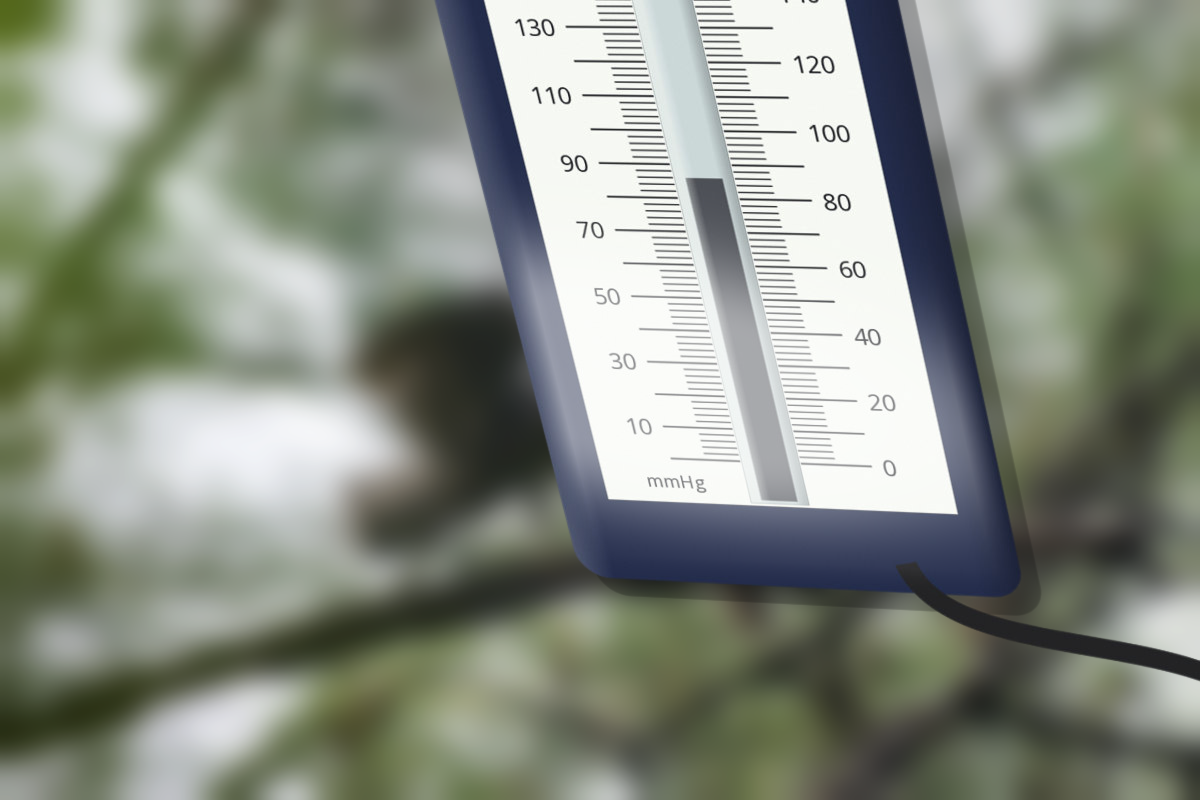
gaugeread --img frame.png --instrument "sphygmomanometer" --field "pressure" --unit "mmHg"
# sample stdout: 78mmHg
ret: 86mmHg
